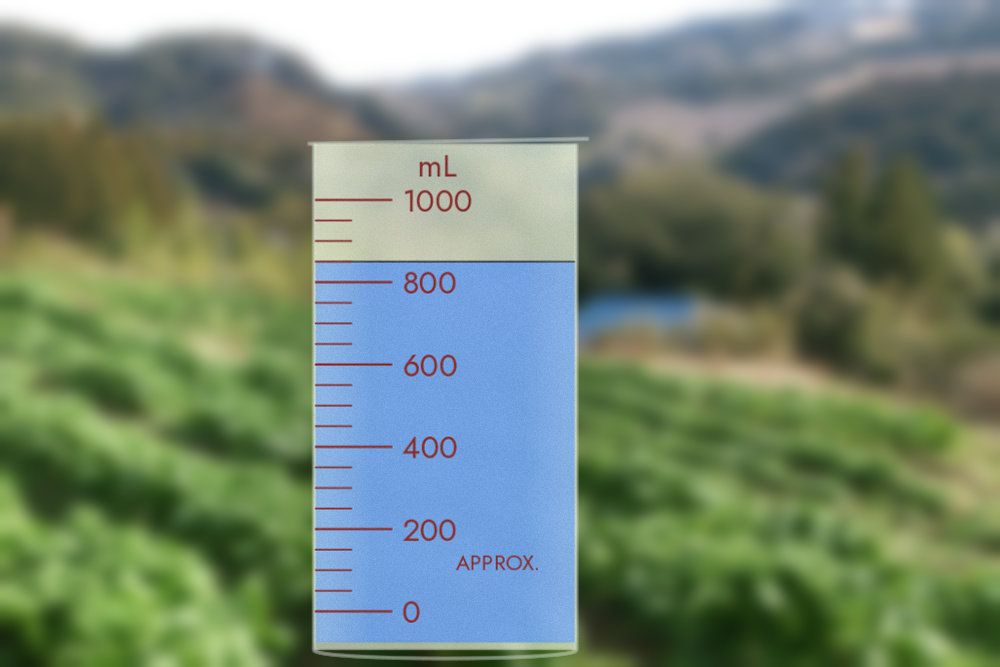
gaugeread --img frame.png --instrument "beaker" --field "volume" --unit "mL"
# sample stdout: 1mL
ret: 850mL
